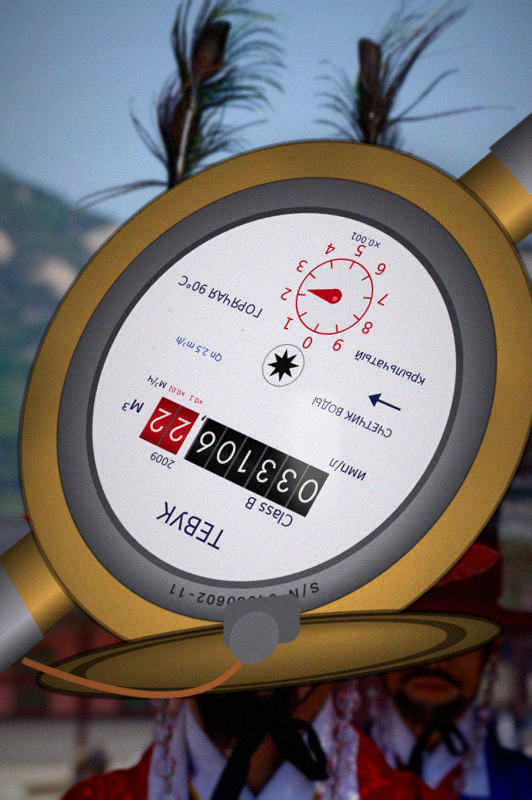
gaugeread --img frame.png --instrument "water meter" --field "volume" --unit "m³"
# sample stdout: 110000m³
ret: 33106.222m³
